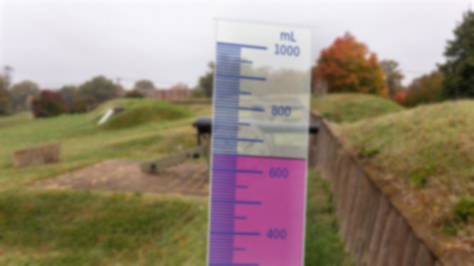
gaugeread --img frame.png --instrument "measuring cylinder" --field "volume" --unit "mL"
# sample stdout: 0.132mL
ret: 650mL
